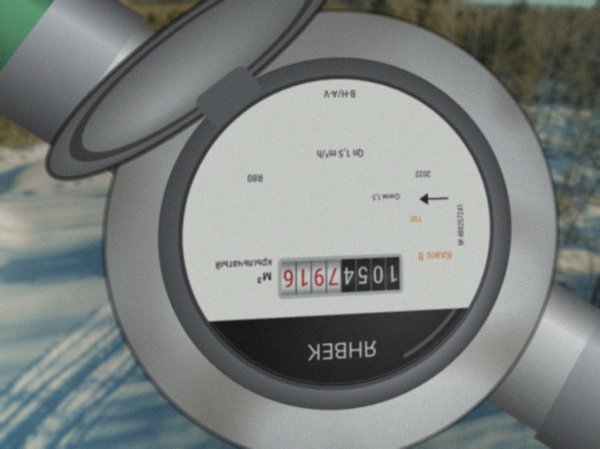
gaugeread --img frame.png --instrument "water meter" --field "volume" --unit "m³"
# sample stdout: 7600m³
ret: 1054.7916m³
